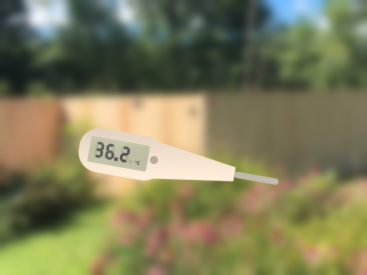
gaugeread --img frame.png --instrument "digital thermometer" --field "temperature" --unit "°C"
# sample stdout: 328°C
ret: 36.2°C
